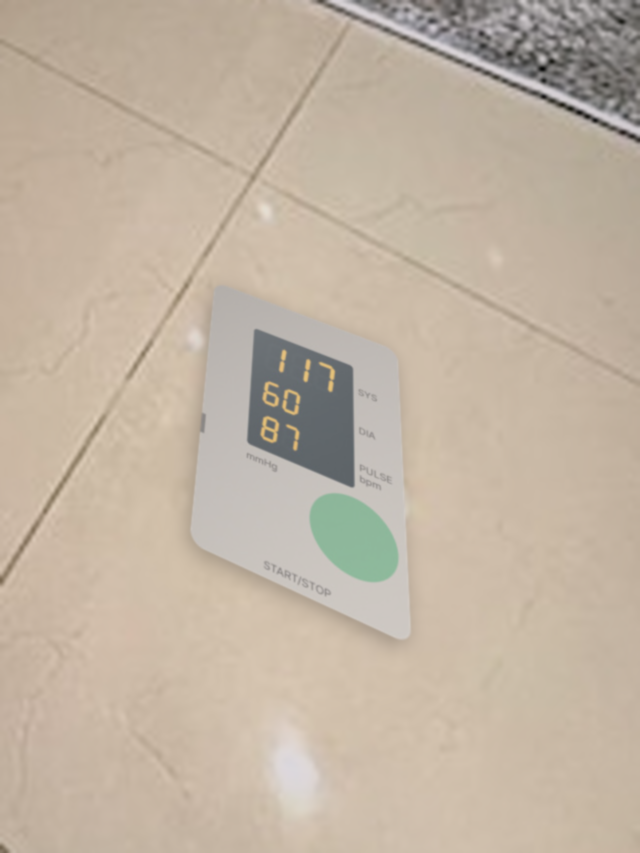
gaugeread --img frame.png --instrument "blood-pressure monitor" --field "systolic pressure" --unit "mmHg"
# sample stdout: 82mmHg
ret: 117mmHg
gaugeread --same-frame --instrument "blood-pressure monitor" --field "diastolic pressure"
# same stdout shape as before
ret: 60mmHg
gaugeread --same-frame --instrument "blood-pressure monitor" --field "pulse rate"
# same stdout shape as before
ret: 87bpm
